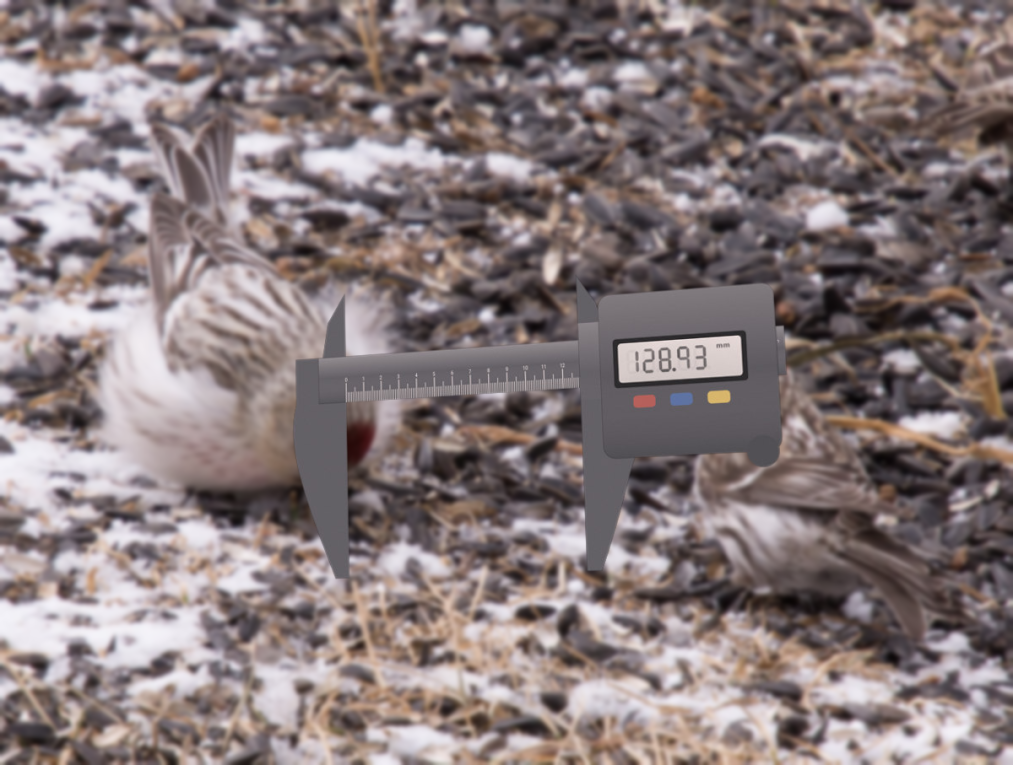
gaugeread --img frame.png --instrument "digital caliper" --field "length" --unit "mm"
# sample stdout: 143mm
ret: 128.93mm
